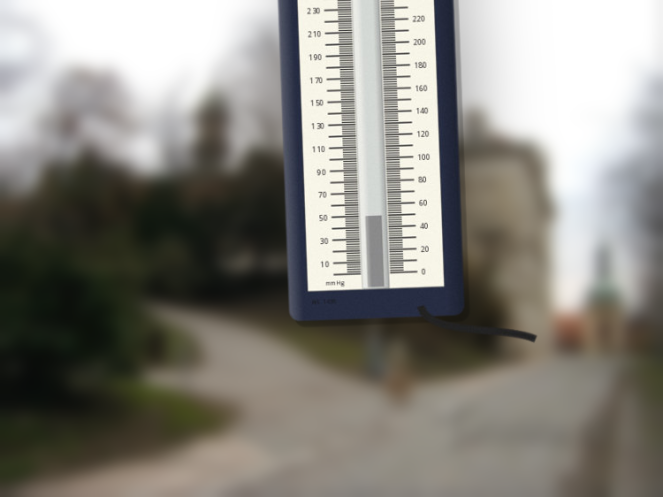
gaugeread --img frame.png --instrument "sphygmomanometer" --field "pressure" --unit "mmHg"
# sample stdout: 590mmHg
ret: 50mmHg
